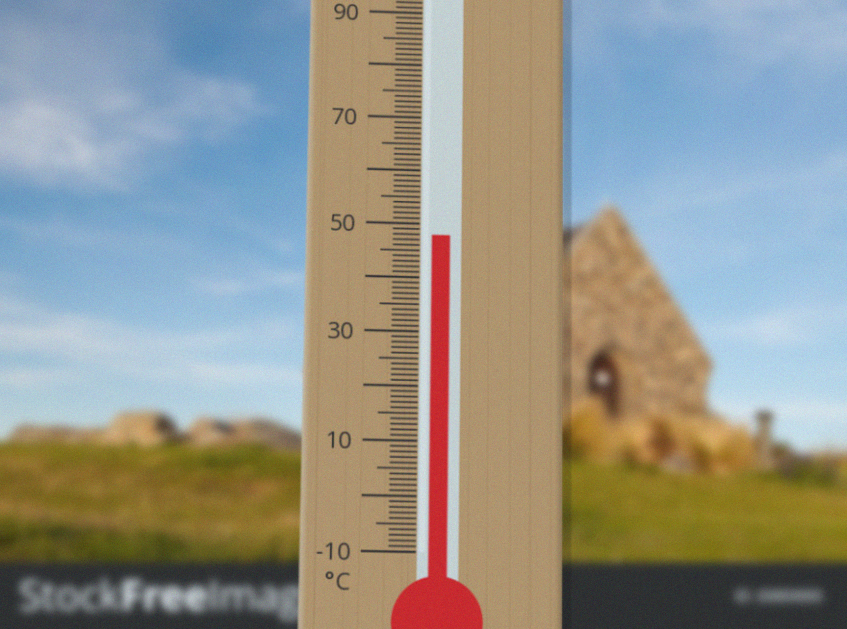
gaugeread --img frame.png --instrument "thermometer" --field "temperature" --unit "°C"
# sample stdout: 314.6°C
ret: 48°C
